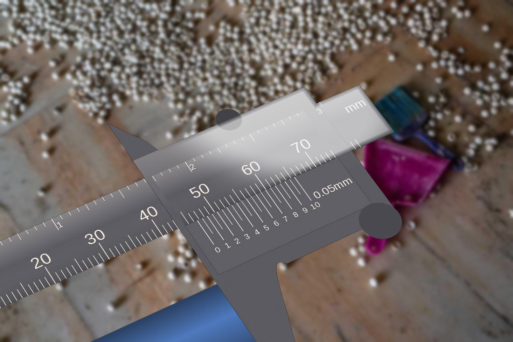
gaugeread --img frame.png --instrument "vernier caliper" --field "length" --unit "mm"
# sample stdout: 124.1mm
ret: 46.6mm
